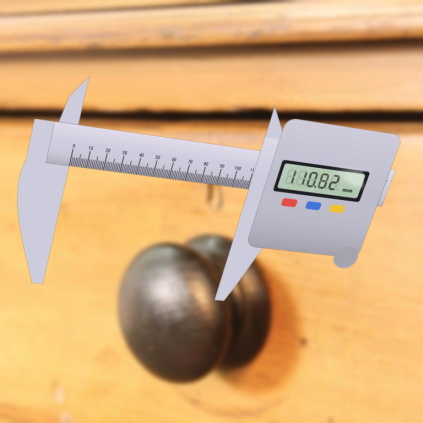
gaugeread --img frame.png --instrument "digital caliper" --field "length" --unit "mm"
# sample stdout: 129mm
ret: 110.82mm
